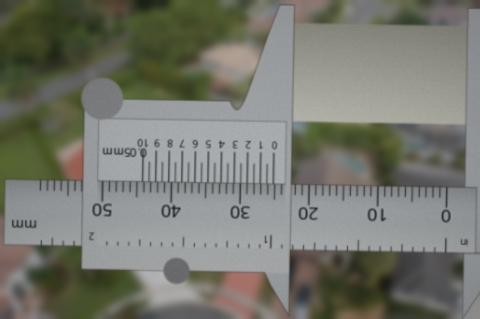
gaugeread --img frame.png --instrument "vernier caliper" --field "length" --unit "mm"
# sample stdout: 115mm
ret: 25.2mm
